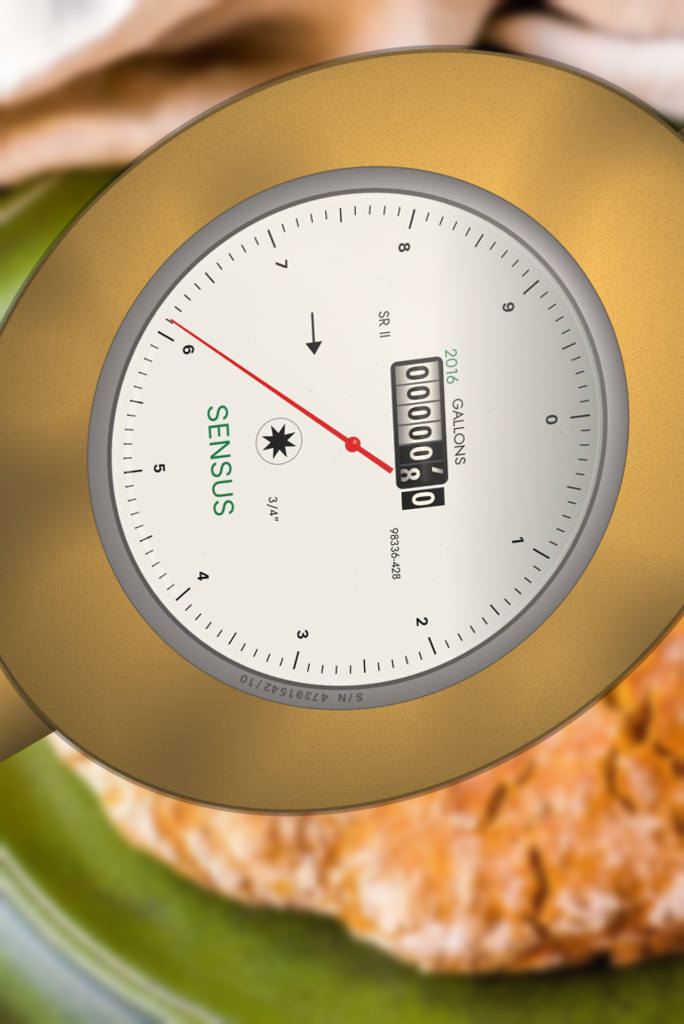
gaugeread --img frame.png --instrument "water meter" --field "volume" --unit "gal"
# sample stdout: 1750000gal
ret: 76.1gal
